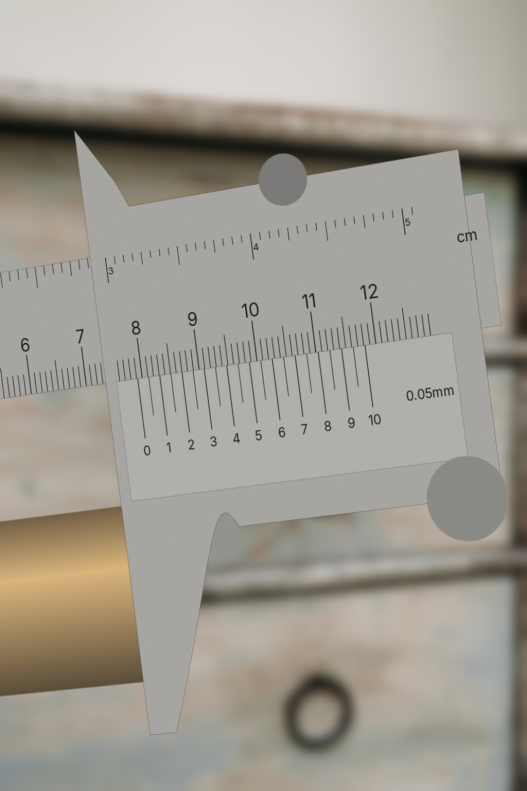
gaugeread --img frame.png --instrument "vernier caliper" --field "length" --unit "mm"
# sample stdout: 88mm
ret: 79.2mm
